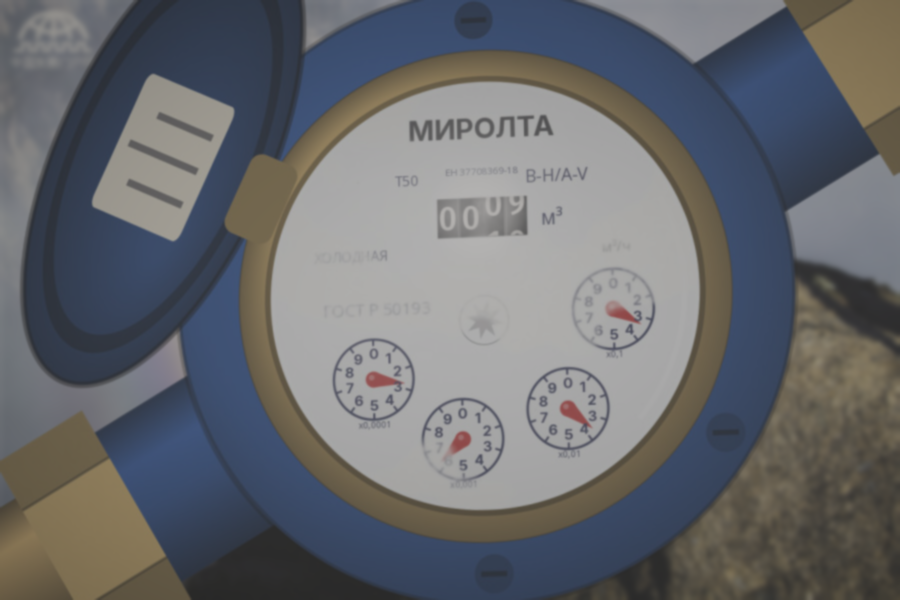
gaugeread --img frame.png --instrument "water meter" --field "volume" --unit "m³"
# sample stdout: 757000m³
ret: 9.3362m³
